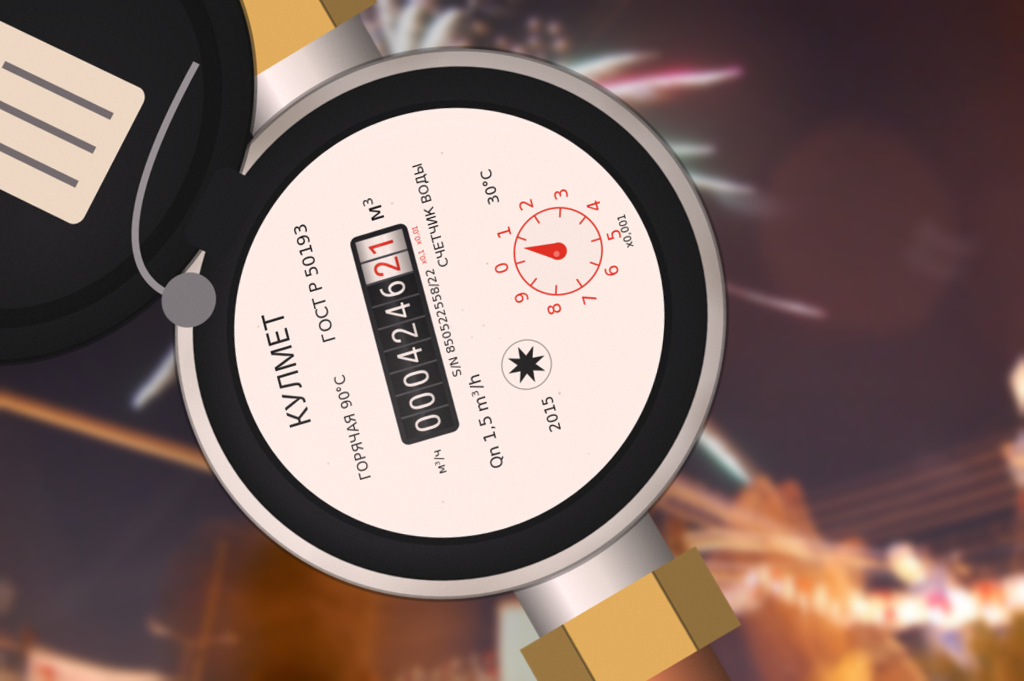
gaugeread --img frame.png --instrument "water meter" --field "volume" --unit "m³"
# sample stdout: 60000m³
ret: 4246.210m³
